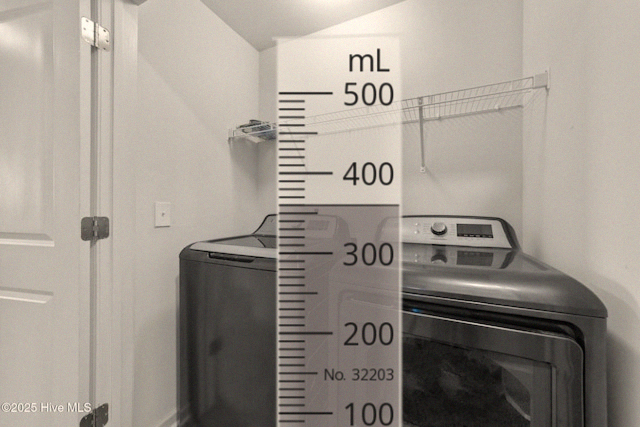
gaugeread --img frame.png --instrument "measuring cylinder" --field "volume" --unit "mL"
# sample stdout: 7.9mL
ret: 360mL
